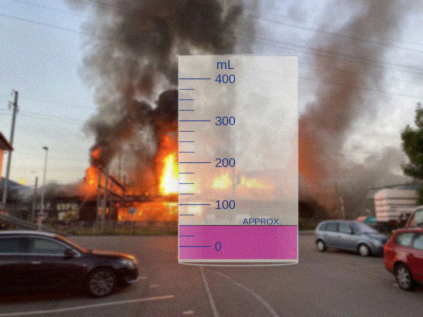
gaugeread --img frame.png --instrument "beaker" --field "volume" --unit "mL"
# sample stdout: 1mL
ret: 50mL
